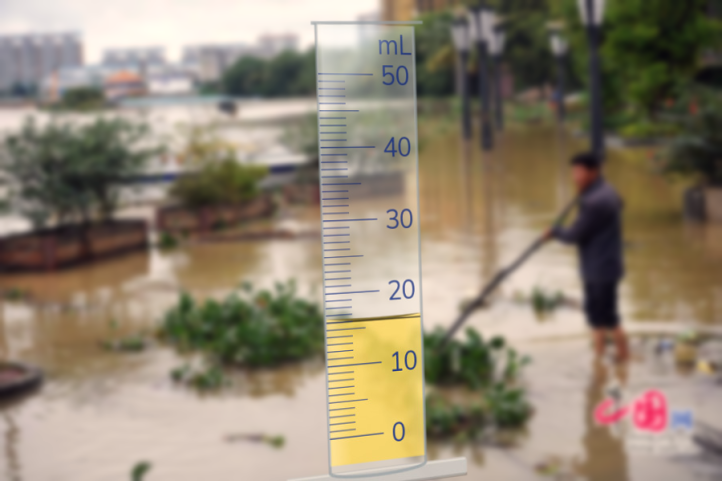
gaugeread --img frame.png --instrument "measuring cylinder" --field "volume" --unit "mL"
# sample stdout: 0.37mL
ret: 16mL
